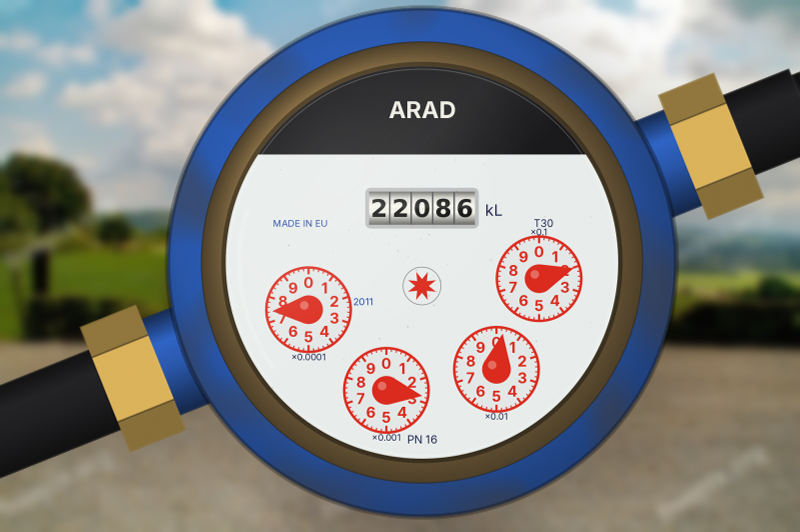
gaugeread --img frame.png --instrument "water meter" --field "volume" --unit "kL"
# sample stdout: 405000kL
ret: 22086.2027kL
